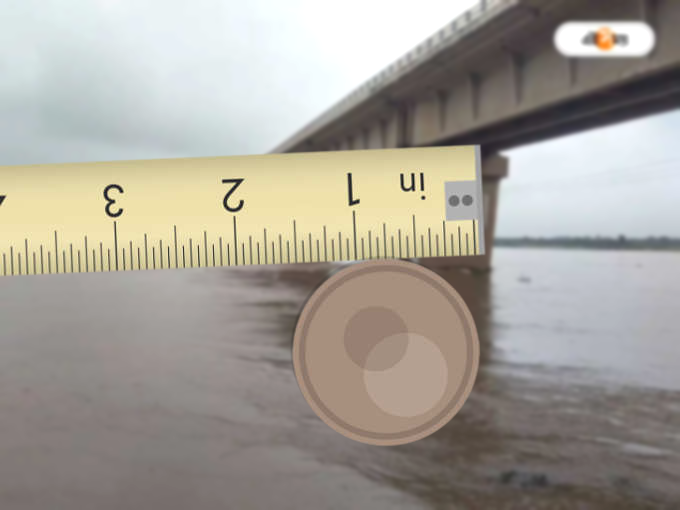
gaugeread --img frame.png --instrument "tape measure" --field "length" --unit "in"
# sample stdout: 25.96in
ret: 1.5625in
